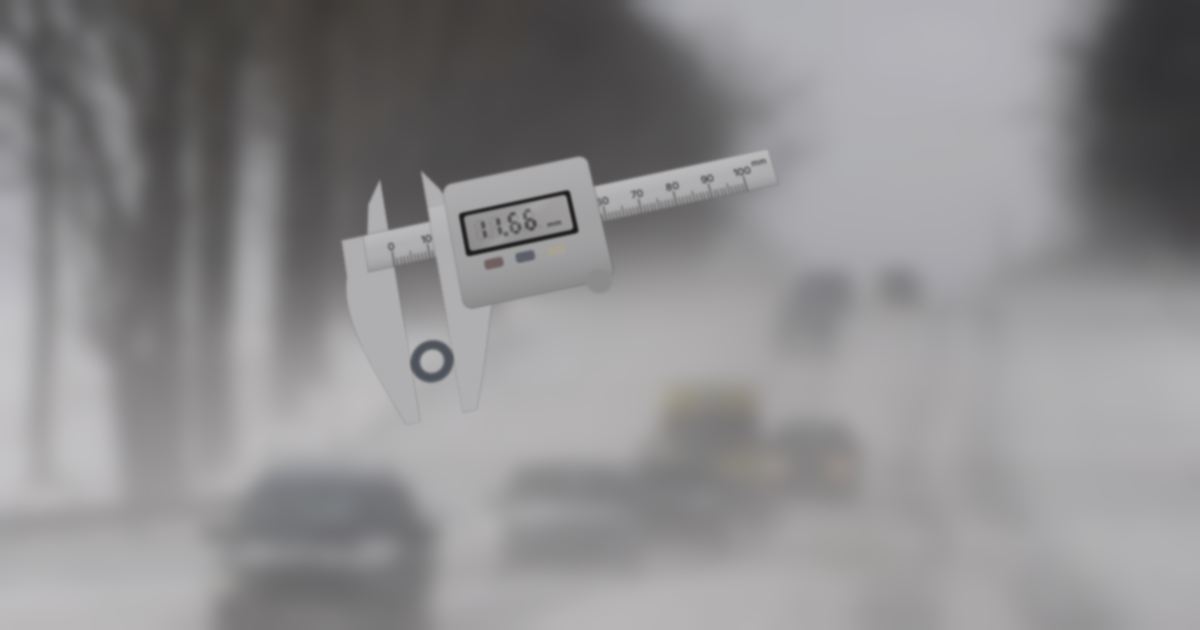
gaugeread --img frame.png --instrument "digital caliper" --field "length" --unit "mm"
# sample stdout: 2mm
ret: 11.66mm
